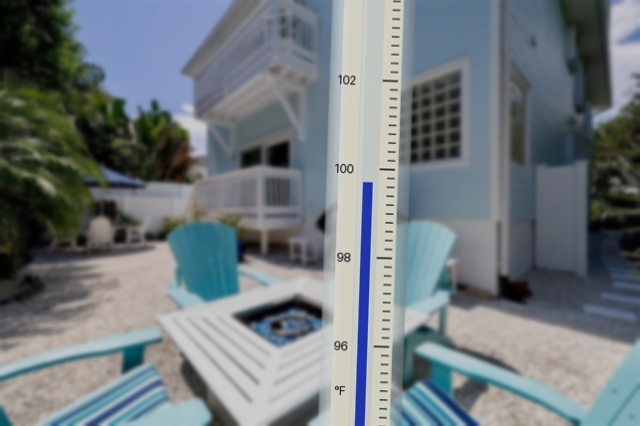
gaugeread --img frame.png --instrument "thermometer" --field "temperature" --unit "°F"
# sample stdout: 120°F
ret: 99.7°F
